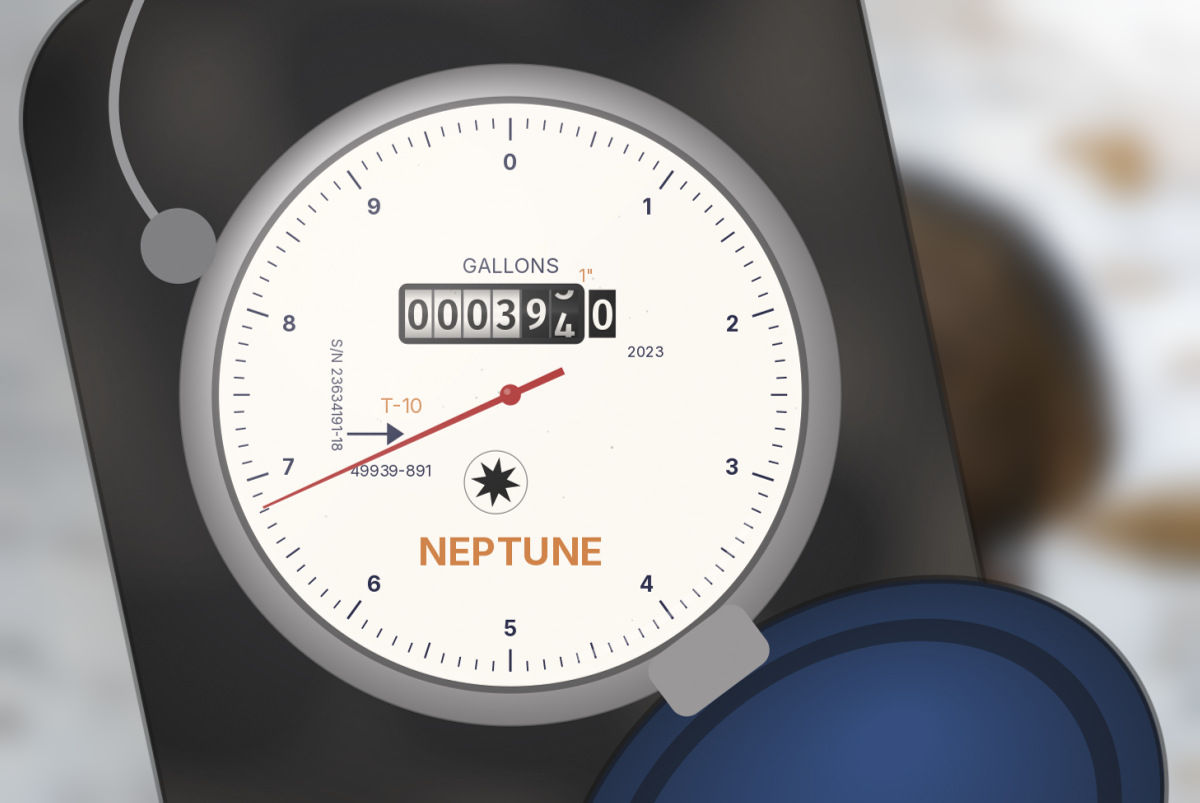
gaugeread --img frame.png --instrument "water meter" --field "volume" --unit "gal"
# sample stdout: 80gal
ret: 3936.8gal
